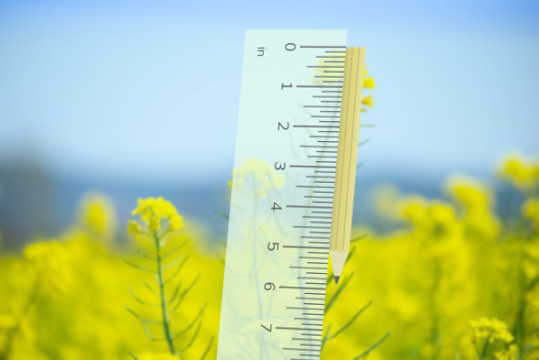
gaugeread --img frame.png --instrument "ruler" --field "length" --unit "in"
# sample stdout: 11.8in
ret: 5.875in
